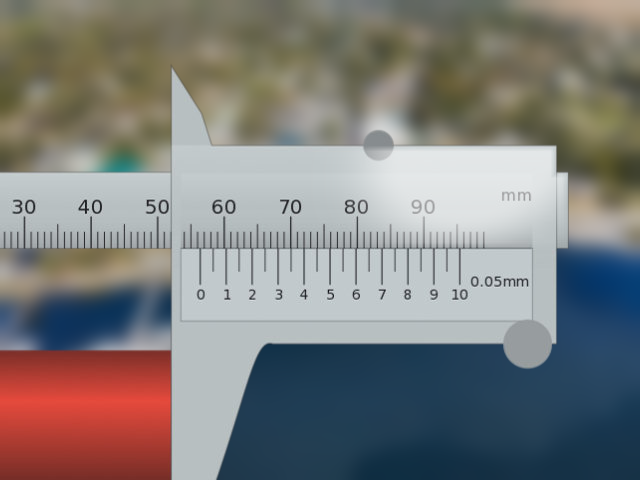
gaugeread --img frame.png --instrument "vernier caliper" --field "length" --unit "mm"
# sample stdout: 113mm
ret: 56.4mm
